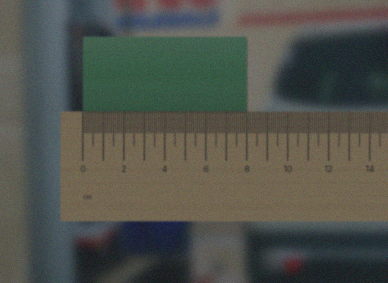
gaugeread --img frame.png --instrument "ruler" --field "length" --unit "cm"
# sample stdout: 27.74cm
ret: 8cm
